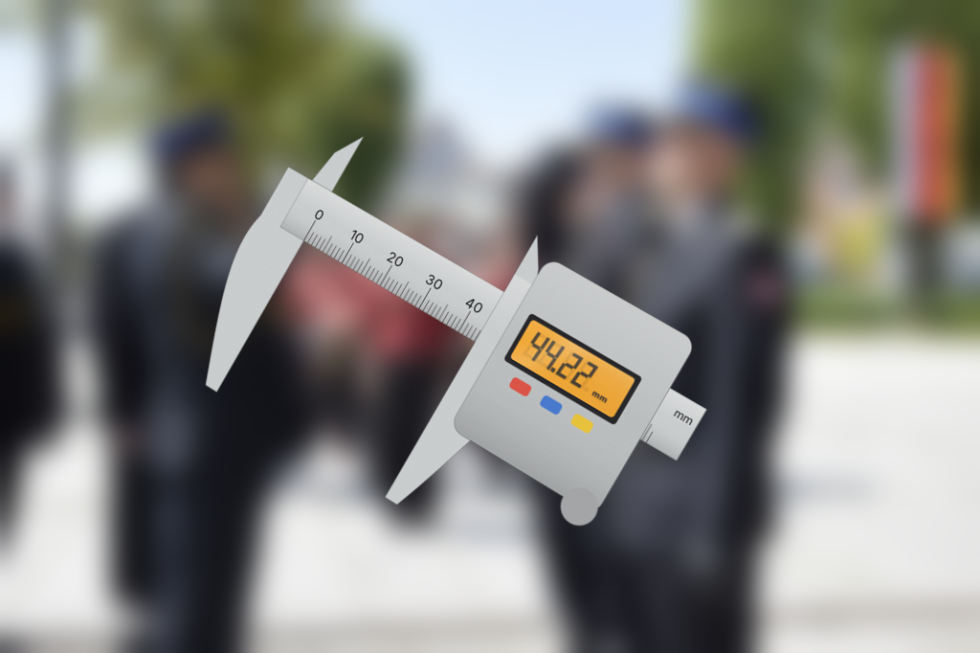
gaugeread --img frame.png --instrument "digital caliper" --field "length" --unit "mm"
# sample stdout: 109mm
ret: 44.22mm
